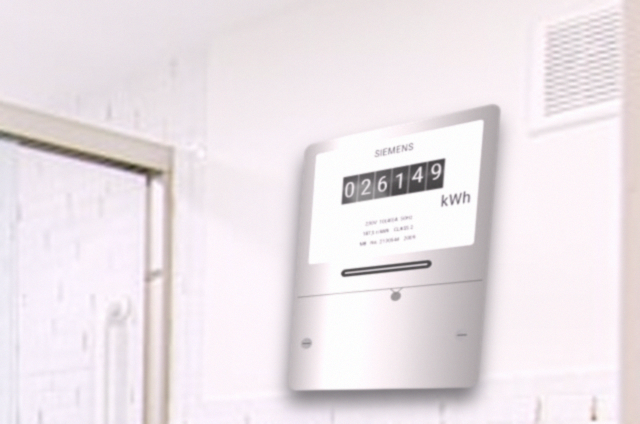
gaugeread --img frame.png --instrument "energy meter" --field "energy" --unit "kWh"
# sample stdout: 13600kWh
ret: 26149kWh
